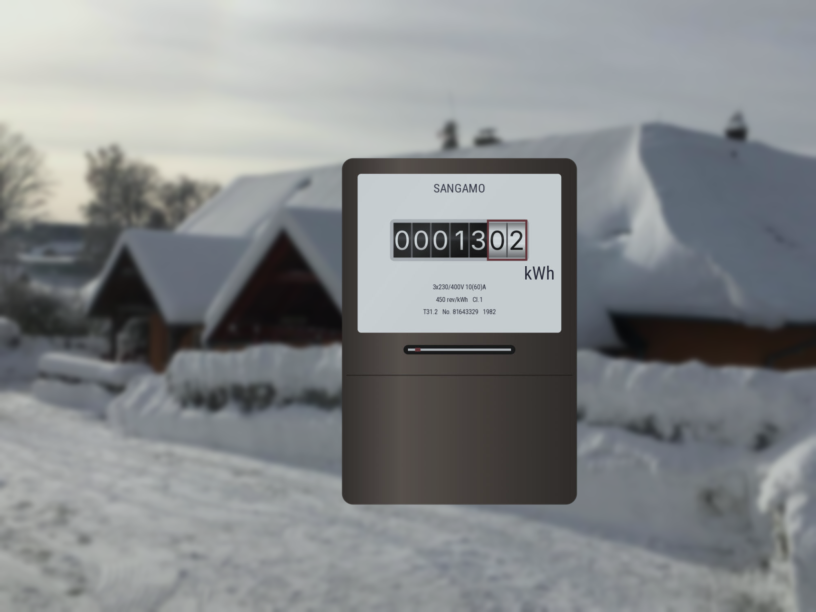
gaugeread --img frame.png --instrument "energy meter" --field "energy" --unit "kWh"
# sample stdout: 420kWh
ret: 13.02kWh
